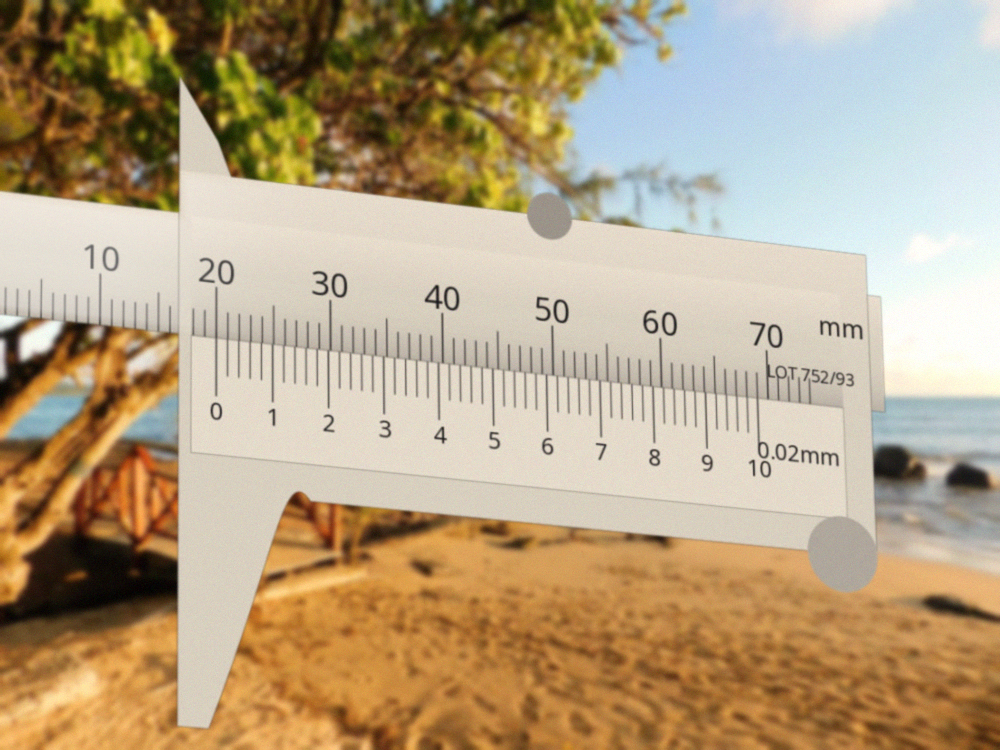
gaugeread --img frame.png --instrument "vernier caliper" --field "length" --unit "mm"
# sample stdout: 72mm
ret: 20.0mm
